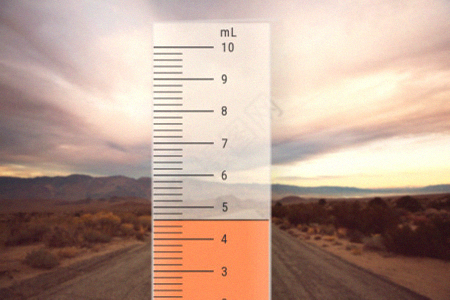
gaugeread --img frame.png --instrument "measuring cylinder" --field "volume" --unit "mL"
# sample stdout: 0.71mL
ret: 4.6mL
